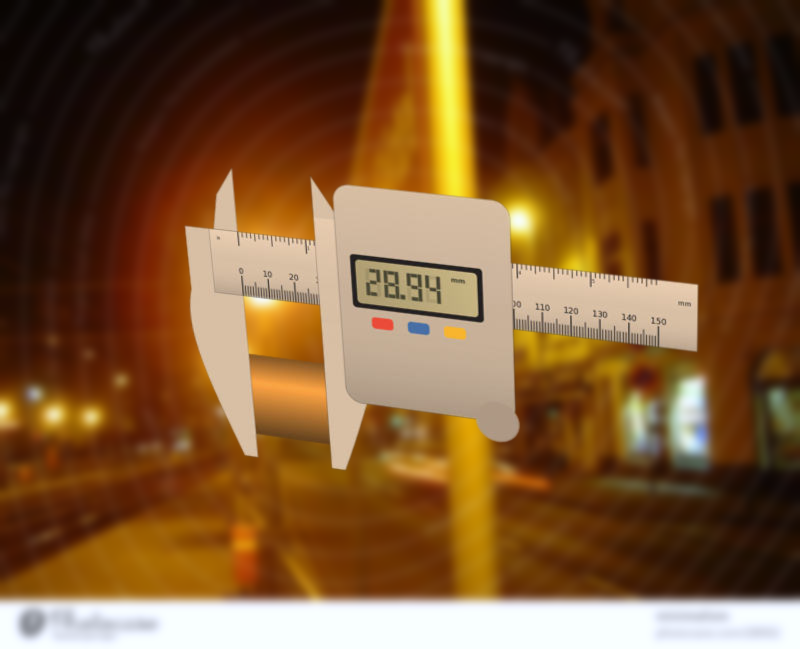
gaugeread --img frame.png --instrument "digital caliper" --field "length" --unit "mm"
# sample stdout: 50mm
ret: 28.94mm
